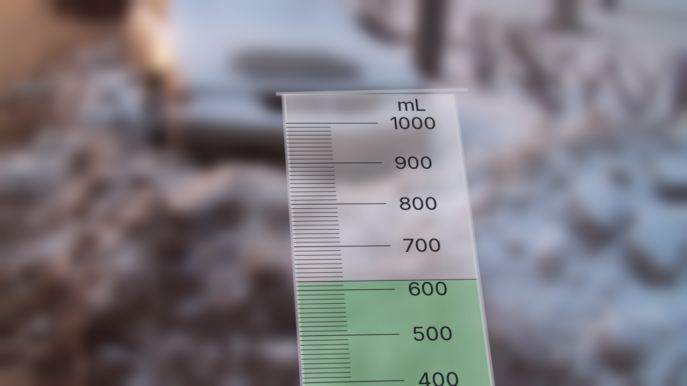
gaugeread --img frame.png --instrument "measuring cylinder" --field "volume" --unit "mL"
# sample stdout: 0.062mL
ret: 620mL
